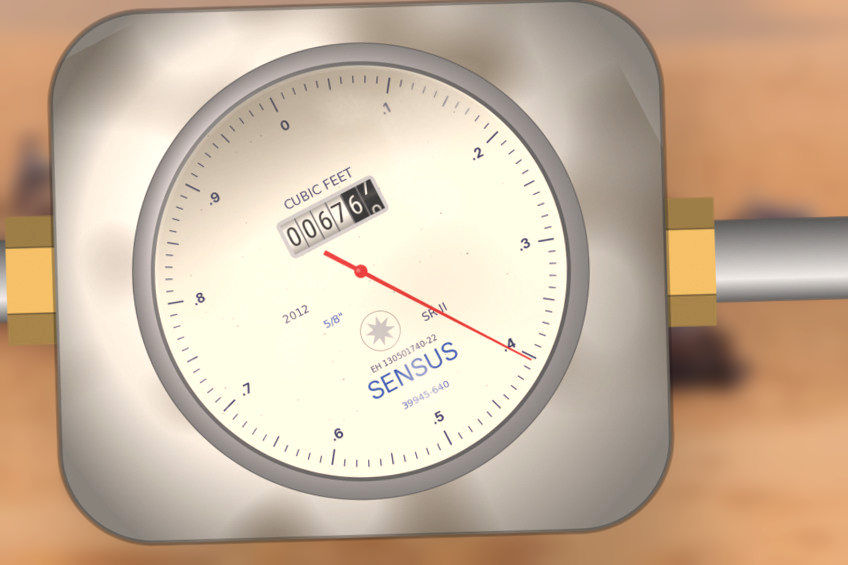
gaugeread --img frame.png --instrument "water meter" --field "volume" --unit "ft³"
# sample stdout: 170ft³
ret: 6767.40ft³
